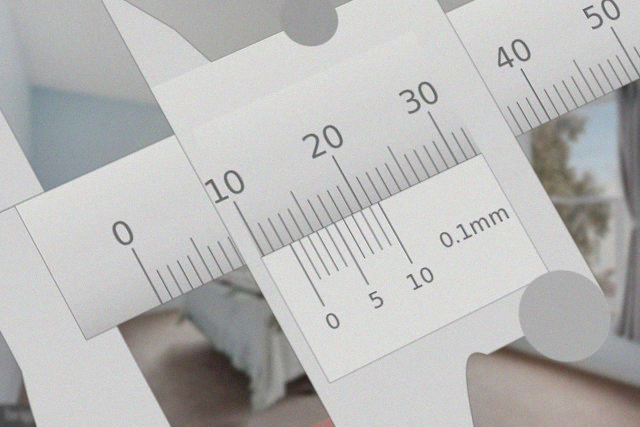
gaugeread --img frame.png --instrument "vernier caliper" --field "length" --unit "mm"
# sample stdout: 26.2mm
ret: 12.6mm
